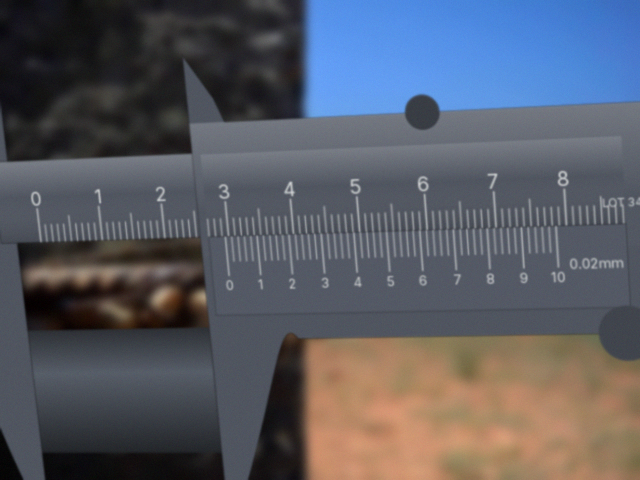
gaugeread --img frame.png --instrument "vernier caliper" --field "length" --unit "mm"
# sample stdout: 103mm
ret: 29.5mm
